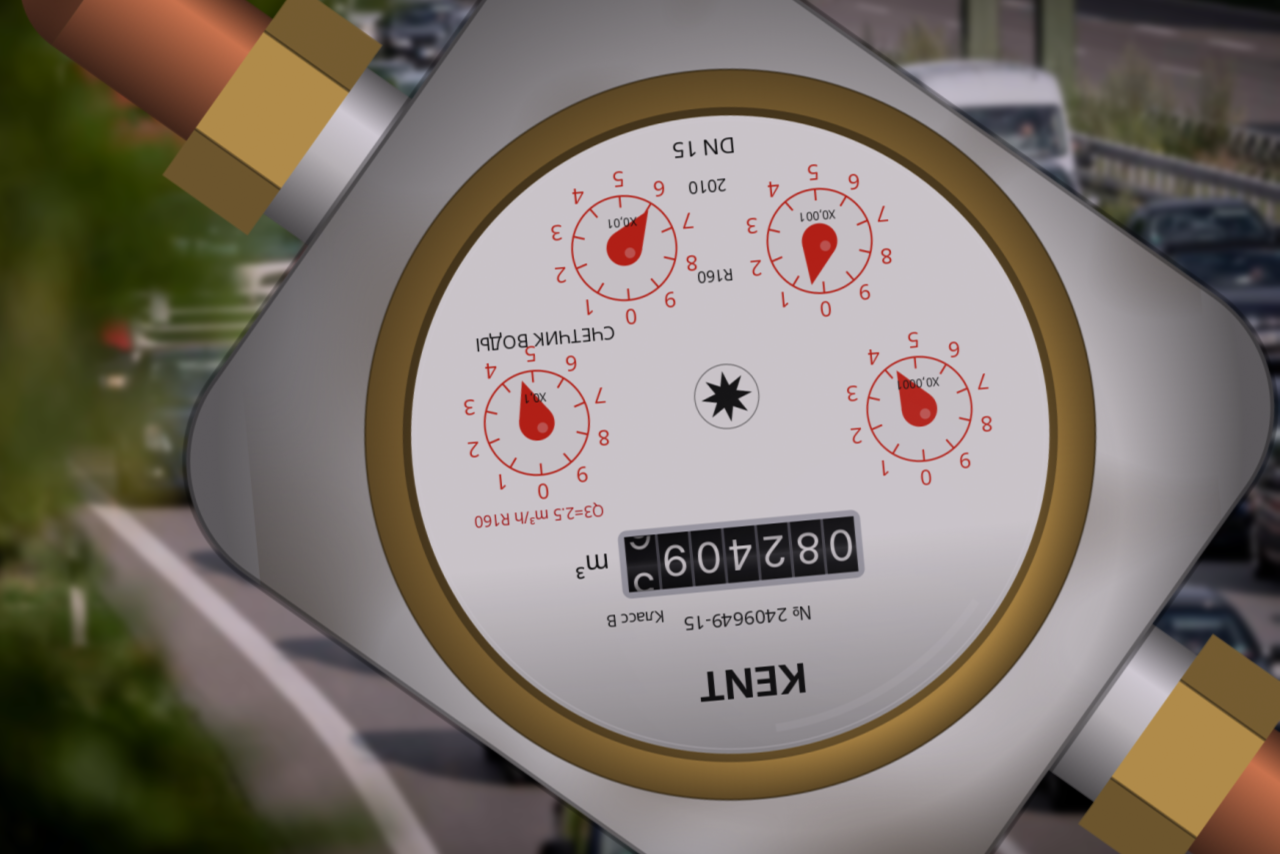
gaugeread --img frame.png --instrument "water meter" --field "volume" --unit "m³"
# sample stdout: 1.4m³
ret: 824095.4604m³
